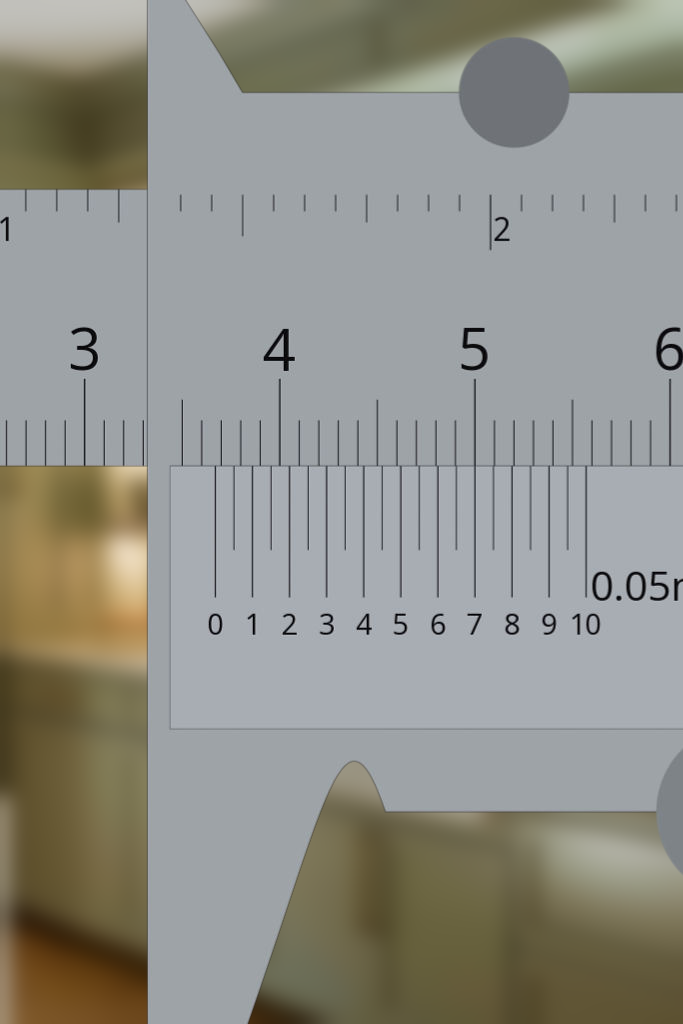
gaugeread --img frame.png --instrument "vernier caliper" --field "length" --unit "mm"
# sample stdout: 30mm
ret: 36.7mm
